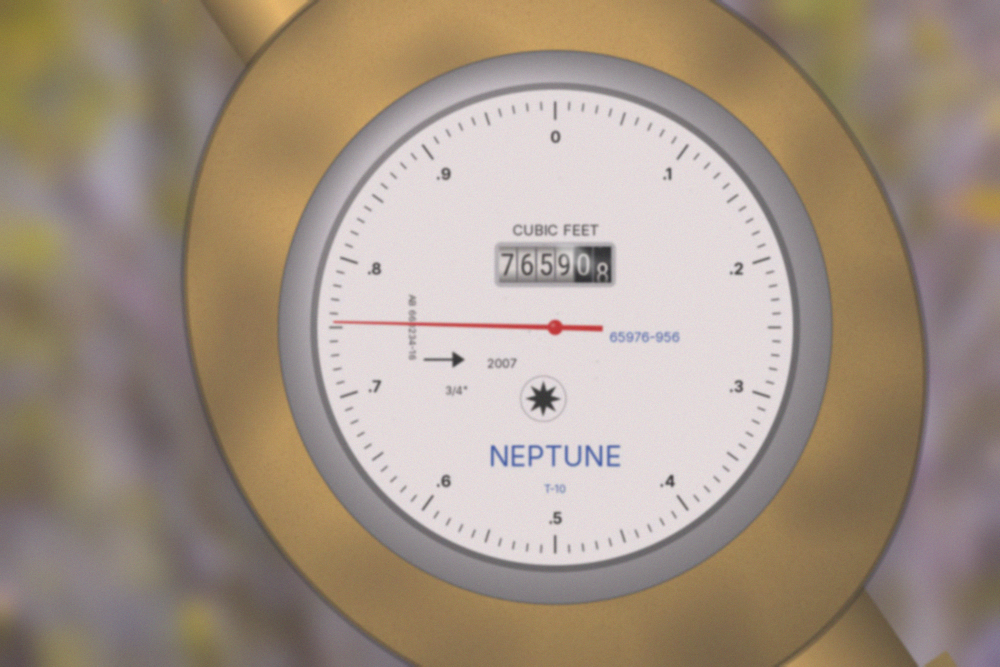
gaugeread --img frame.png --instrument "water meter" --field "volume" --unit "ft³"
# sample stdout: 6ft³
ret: 765907.75ft³
